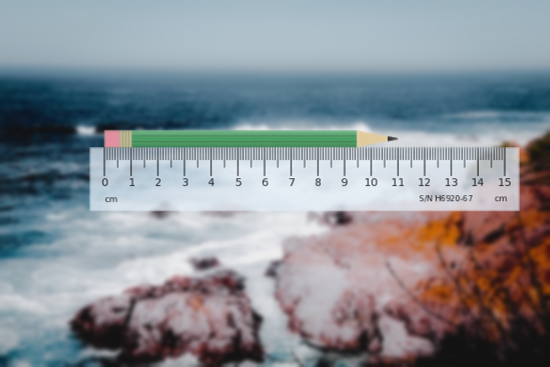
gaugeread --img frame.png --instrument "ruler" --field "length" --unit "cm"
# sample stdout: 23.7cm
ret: 11cm
